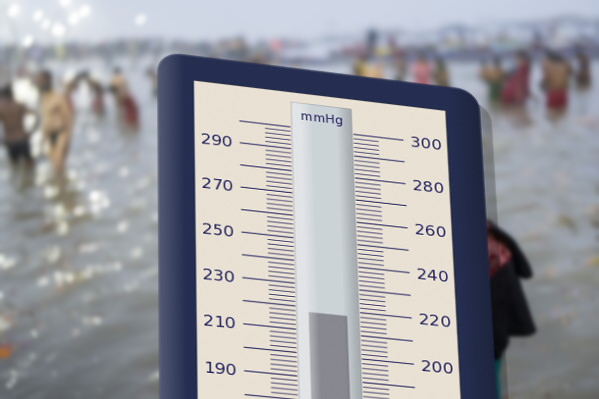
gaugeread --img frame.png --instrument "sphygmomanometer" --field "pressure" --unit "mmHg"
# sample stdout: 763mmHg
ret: 218mmHg
